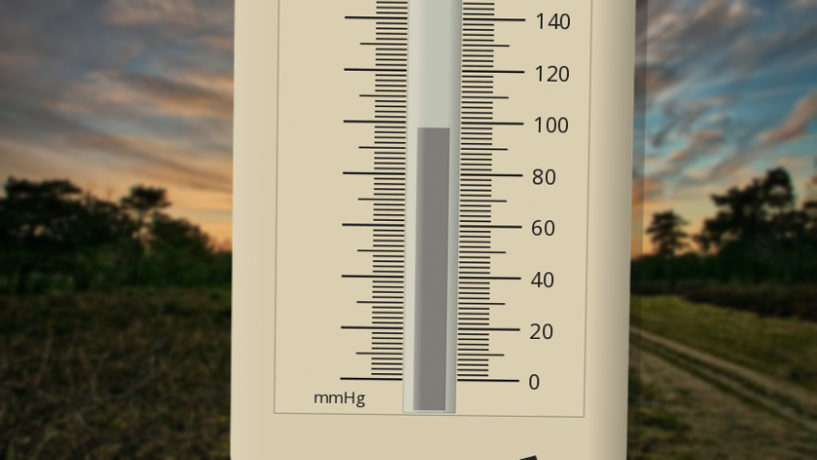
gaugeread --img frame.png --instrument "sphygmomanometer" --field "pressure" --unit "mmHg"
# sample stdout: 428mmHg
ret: 98mmHg
